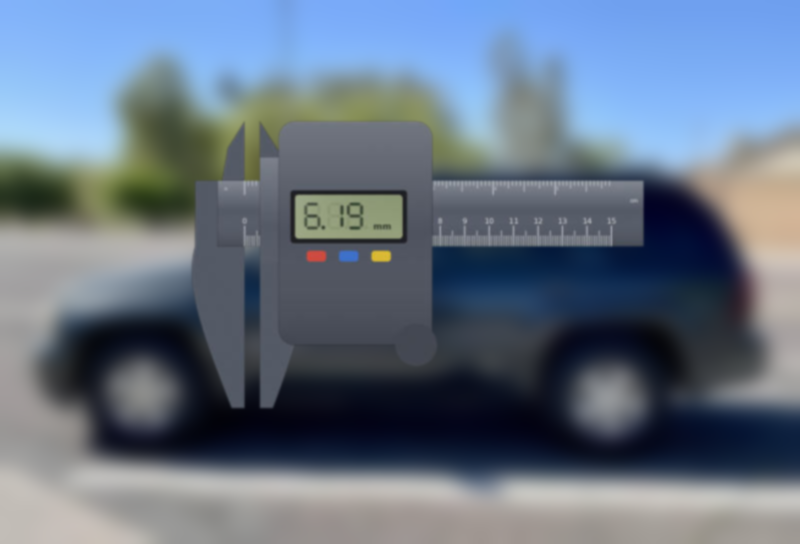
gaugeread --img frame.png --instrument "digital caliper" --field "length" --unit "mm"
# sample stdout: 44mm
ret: 6.19mm
